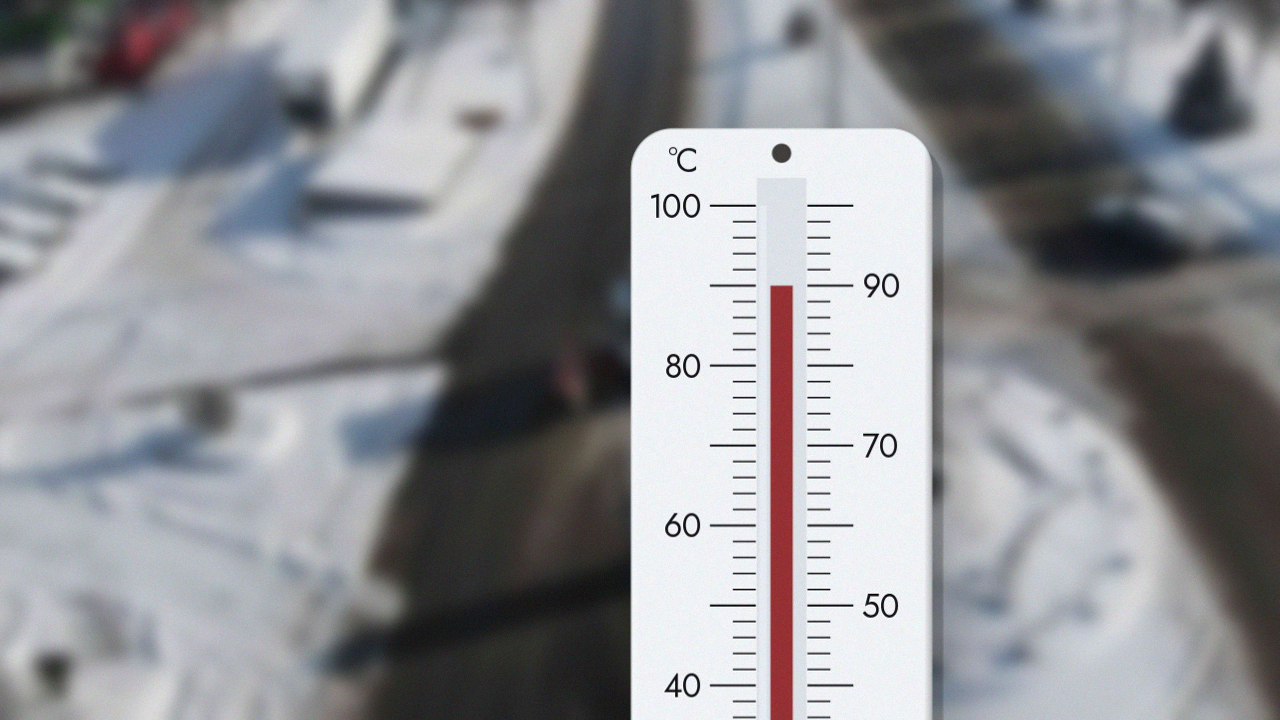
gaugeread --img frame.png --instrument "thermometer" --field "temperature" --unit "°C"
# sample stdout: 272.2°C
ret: 90°C
